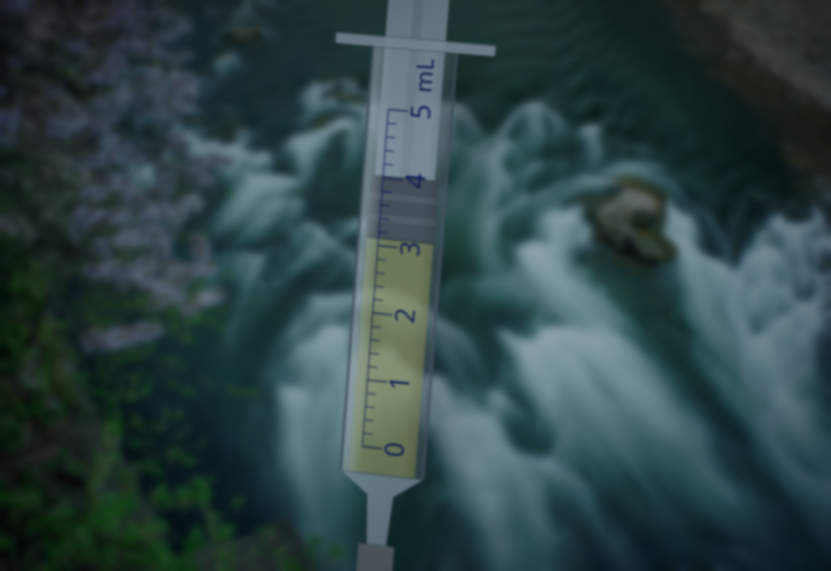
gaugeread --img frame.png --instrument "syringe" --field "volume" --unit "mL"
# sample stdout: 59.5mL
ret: 3.1mL
